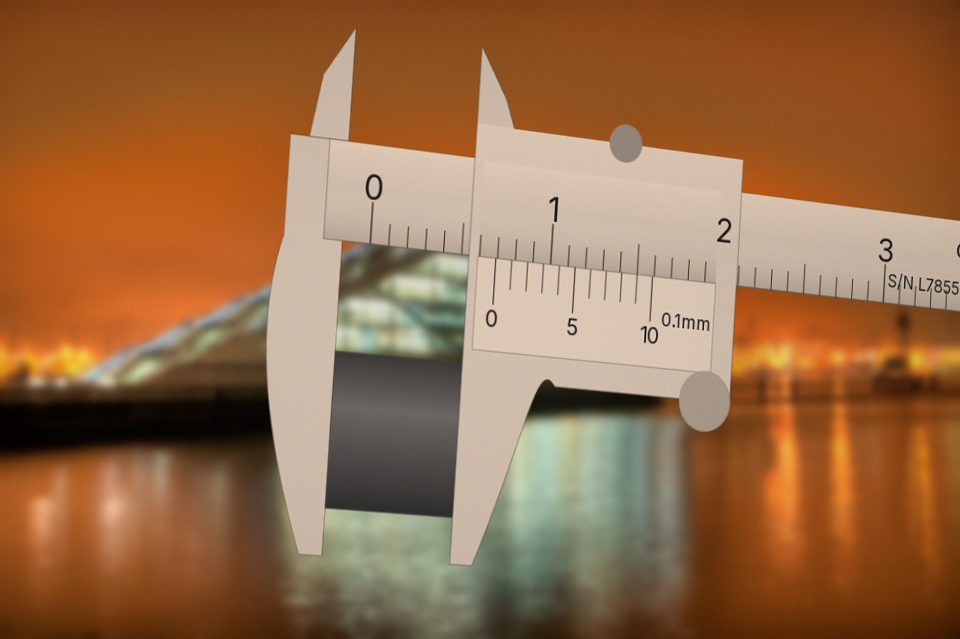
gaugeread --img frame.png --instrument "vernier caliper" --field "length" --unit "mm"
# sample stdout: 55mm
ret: 6.9mm
